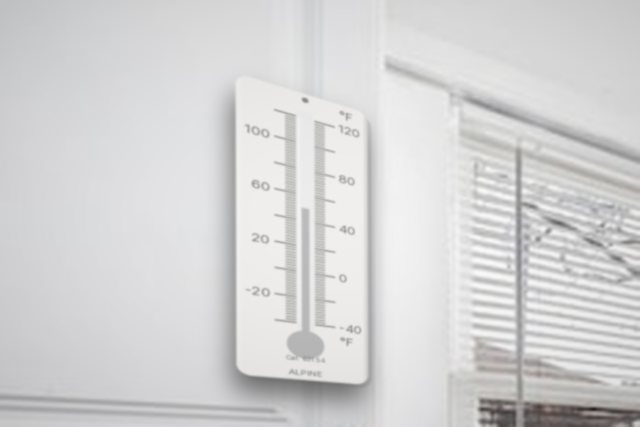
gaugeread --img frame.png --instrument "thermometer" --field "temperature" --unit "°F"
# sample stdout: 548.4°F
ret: 50°F
